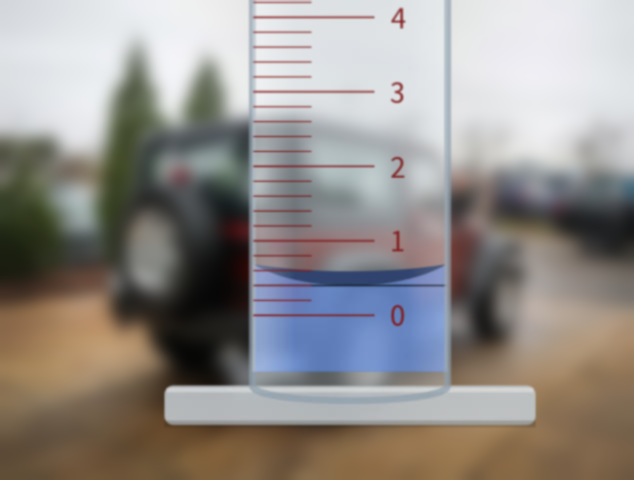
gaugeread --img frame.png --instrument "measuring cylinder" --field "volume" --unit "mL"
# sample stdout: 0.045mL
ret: 0.4mL
